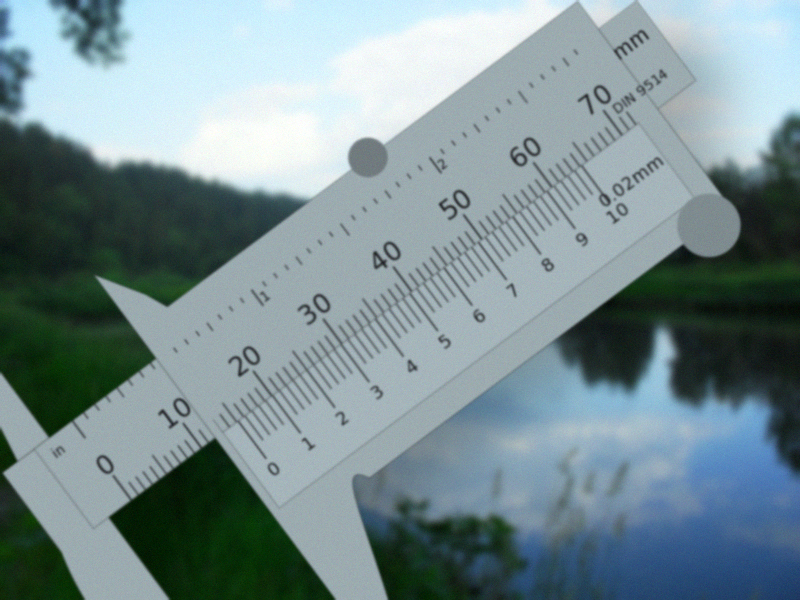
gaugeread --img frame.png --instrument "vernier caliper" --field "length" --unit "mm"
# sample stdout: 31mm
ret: 15.2mm
